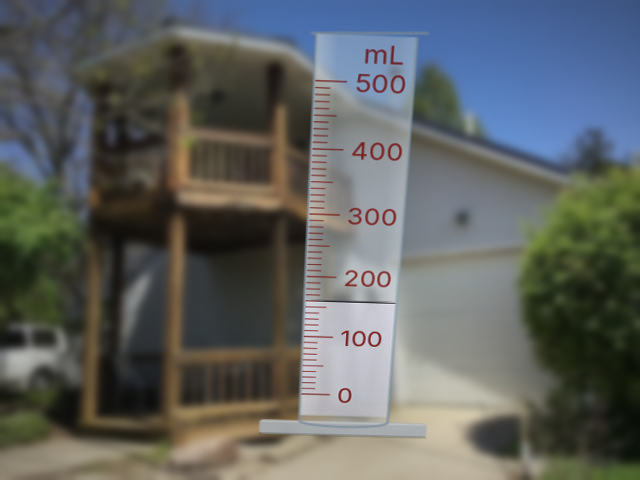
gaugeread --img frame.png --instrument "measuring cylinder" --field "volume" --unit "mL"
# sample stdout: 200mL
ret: 160mL
